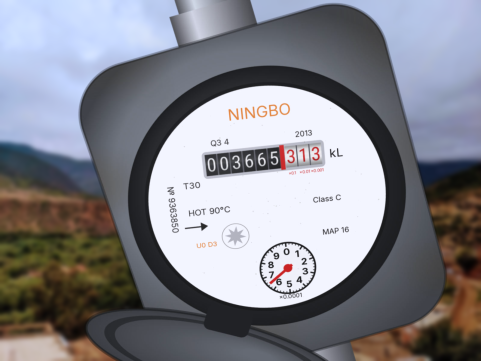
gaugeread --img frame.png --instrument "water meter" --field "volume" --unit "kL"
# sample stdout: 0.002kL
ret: 3665.3136kL
